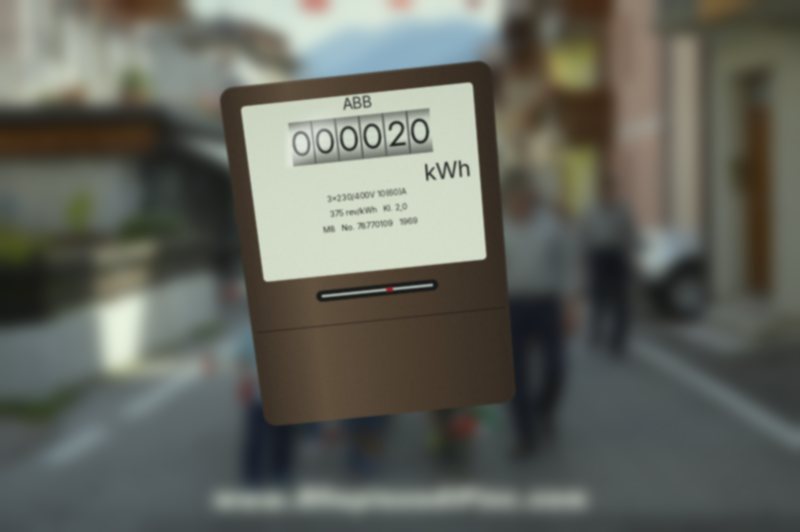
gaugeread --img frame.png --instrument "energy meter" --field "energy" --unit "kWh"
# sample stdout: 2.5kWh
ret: 20kWh
